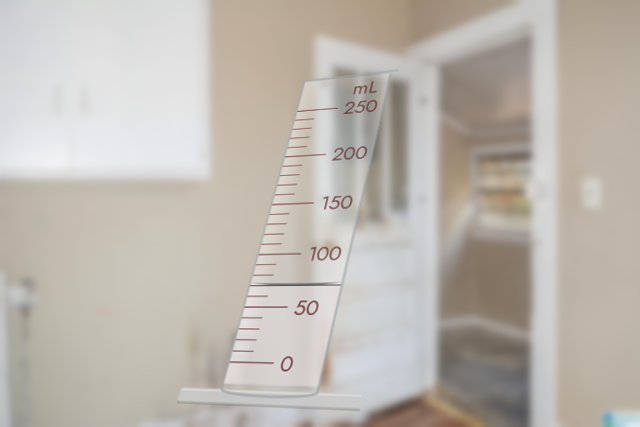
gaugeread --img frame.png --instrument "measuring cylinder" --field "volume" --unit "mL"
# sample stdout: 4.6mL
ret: 70mL
